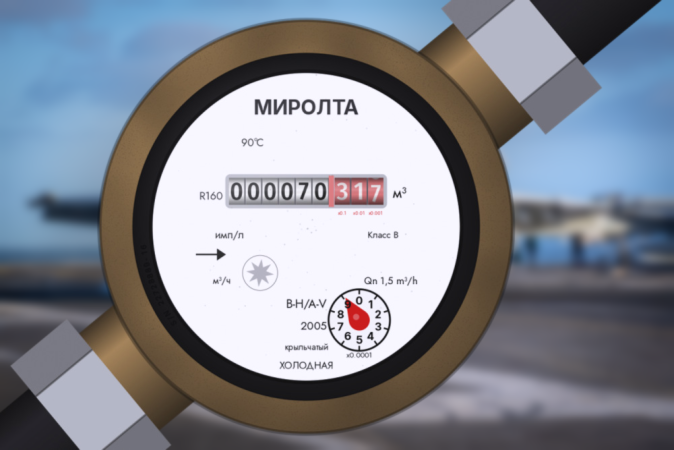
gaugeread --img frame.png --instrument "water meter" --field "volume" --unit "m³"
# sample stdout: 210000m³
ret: 70.3169m³
